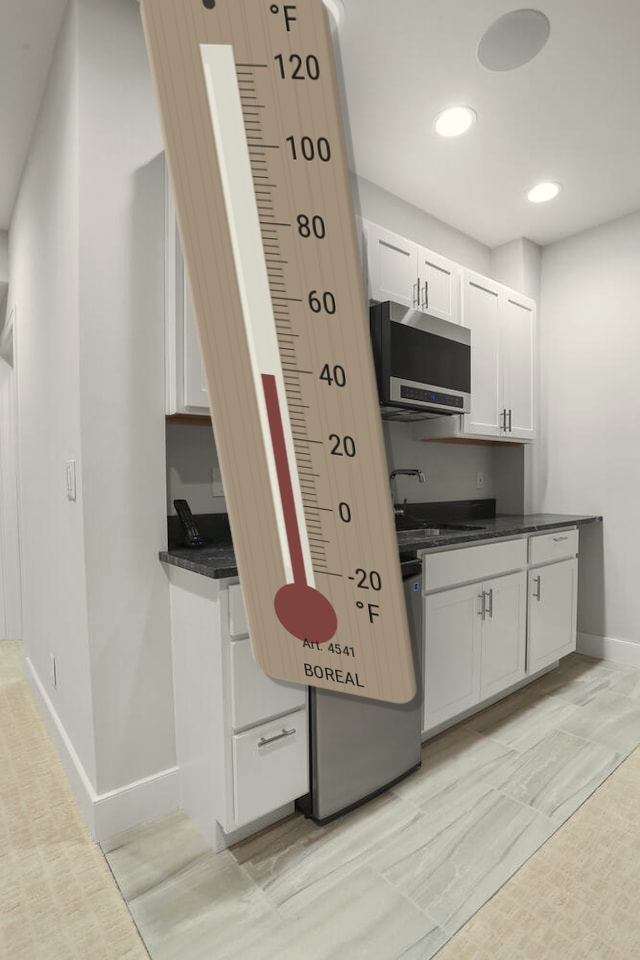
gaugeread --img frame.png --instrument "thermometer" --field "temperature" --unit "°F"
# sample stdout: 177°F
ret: 38°F
